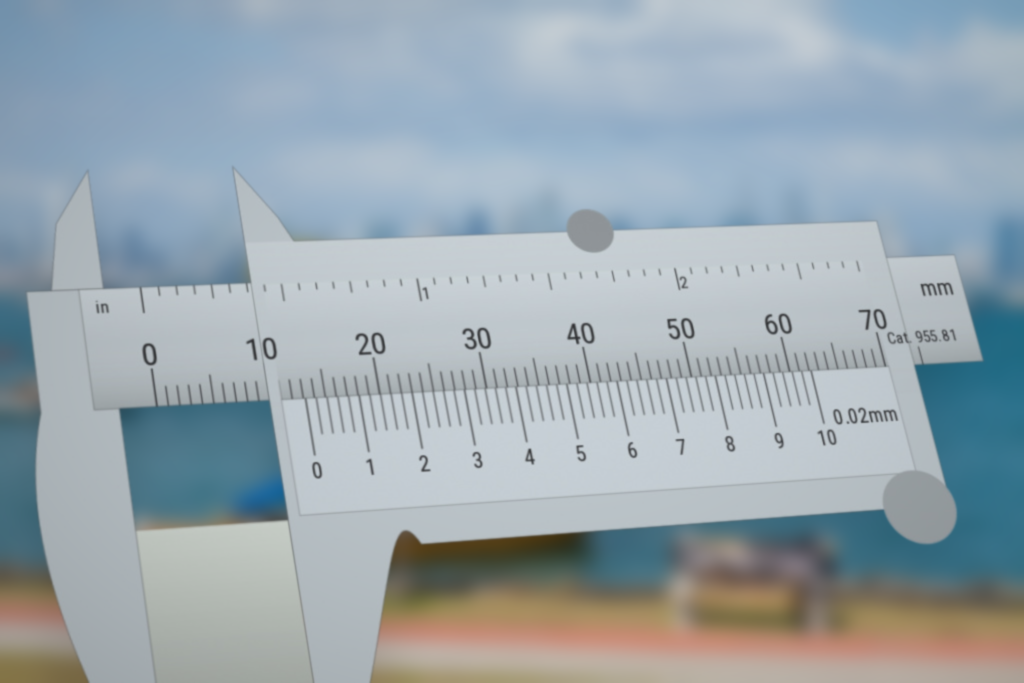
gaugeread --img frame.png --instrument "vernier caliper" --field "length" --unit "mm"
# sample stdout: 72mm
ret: 13.2mm
